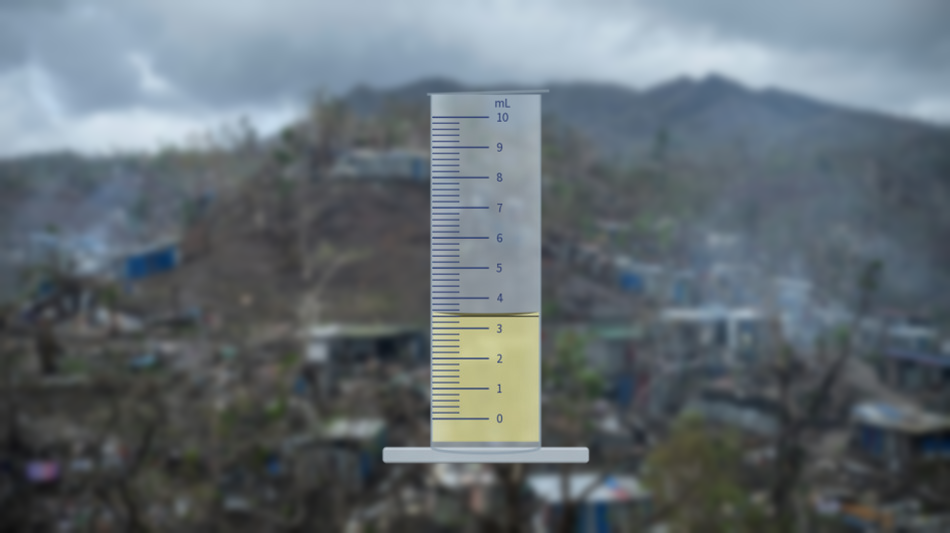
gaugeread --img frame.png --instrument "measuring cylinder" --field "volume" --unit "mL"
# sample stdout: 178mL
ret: 3.4mL
